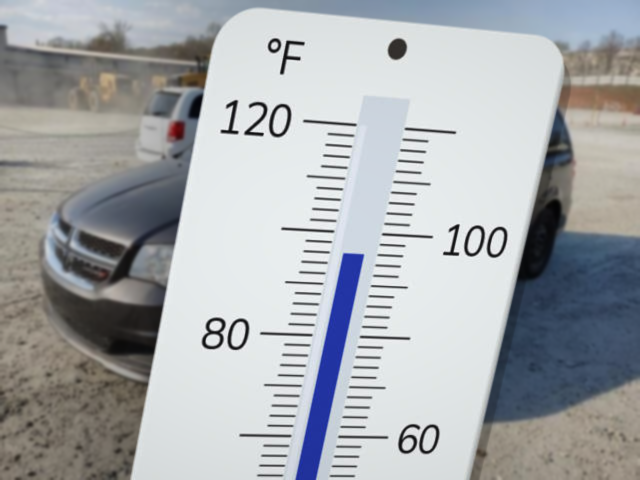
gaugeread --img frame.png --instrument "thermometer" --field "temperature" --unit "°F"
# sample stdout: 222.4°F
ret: 96°F
